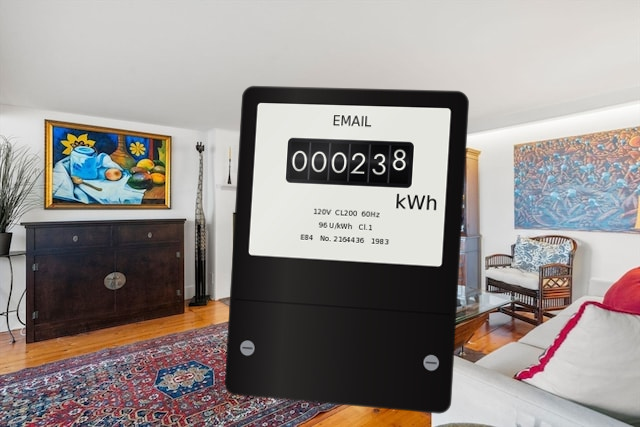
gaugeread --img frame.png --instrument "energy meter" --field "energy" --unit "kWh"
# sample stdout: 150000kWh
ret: 238kWh
